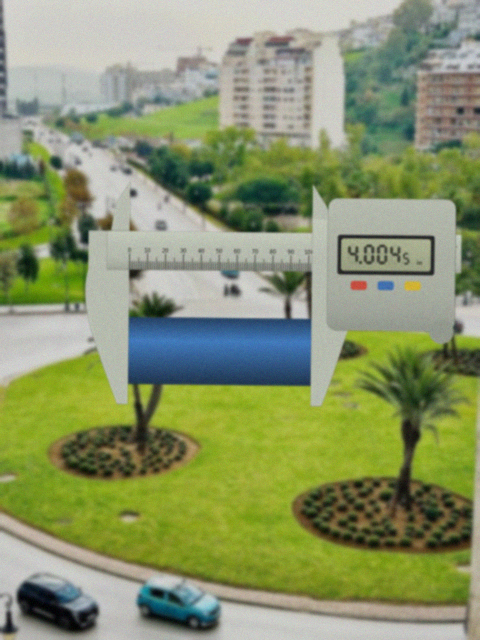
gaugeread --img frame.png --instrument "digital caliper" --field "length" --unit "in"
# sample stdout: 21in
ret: 4.0045in
